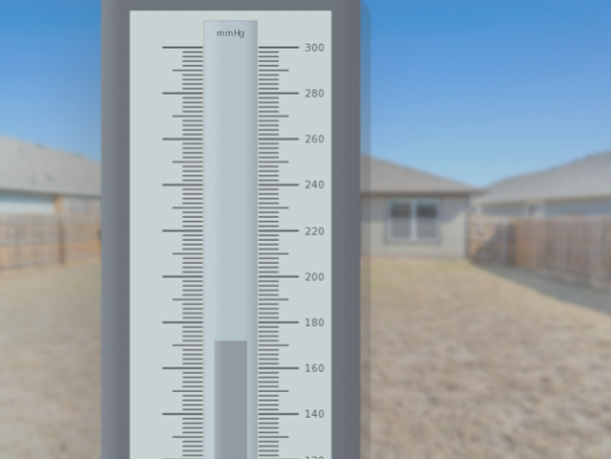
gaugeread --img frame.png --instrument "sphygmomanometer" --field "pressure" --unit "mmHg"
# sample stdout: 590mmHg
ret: 172mmHg
